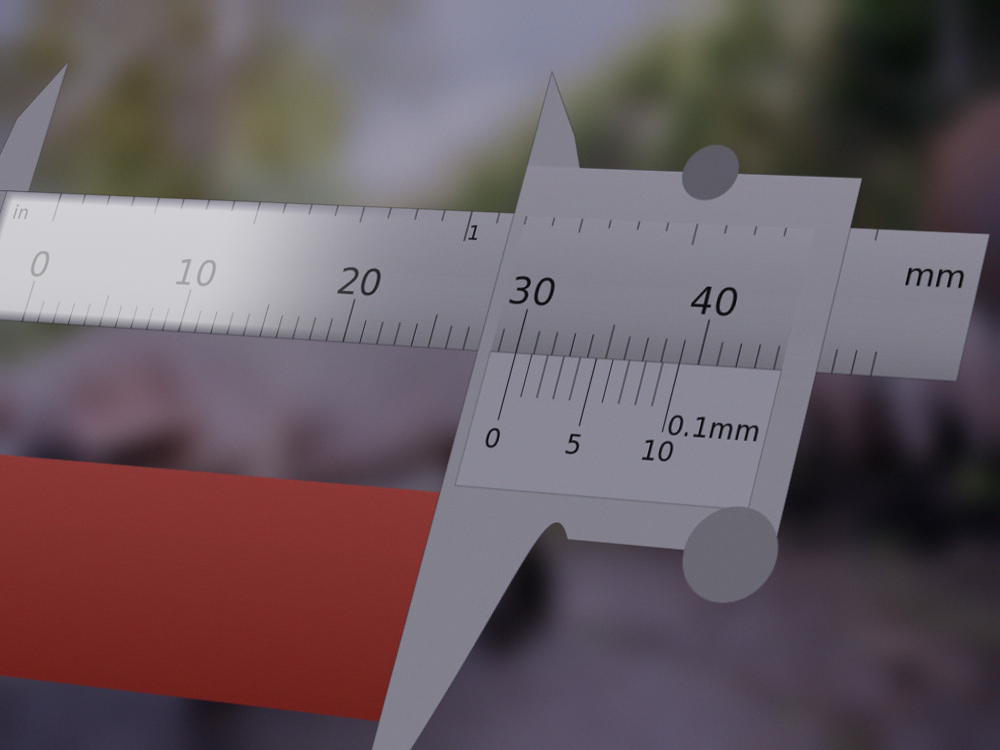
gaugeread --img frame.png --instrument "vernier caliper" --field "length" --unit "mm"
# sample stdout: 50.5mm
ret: 30.0mm
